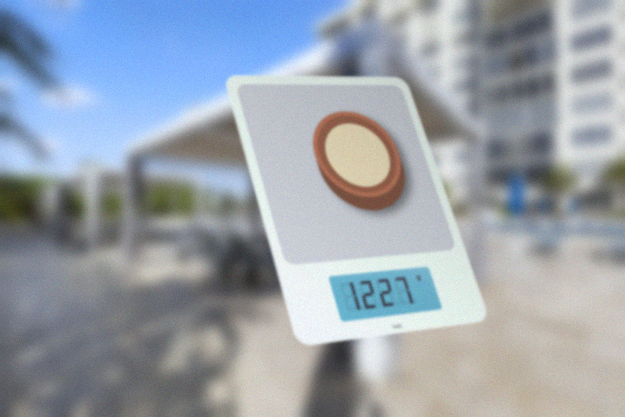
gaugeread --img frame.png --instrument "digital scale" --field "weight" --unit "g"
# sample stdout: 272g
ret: 1227g
